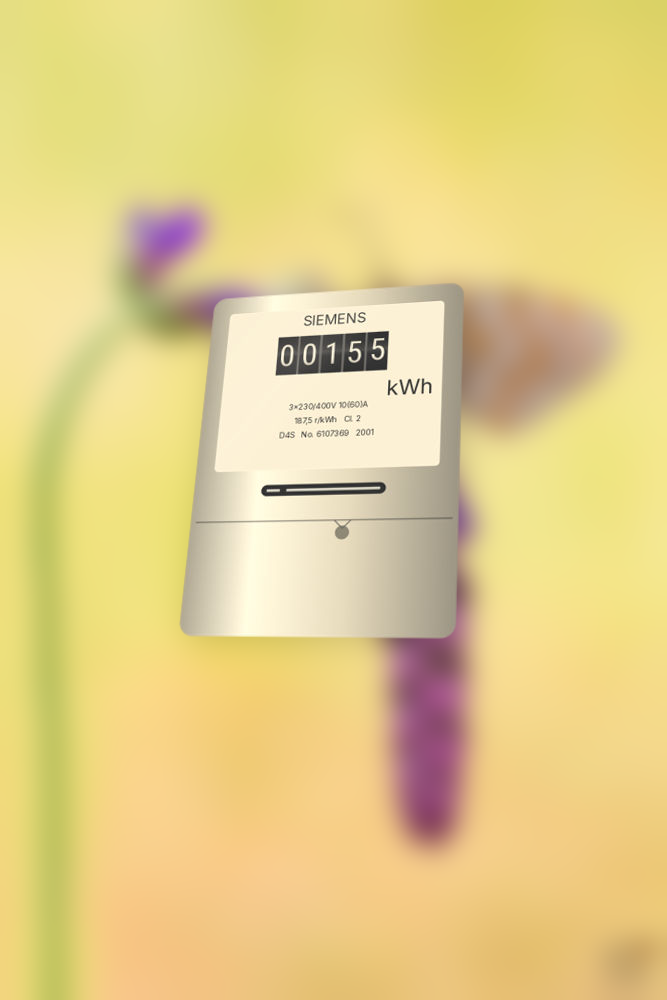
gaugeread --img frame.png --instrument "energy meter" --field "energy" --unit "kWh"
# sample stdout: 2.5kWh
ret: 155kWh
